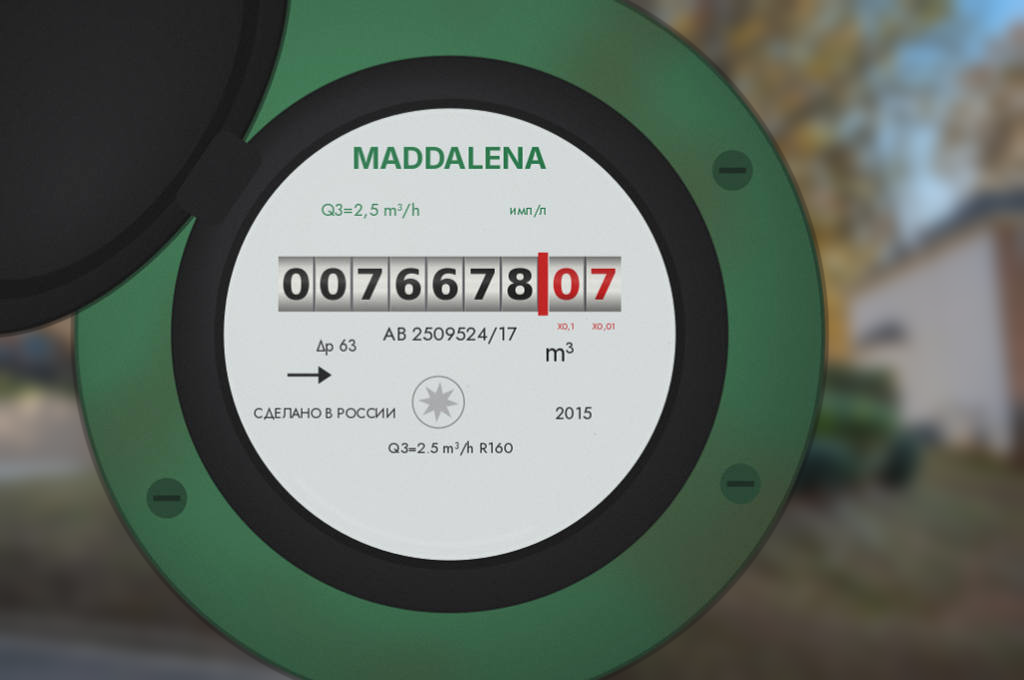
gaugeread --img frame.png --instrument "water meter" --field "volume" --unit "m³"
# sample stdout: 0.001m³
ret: 76678.07m³
